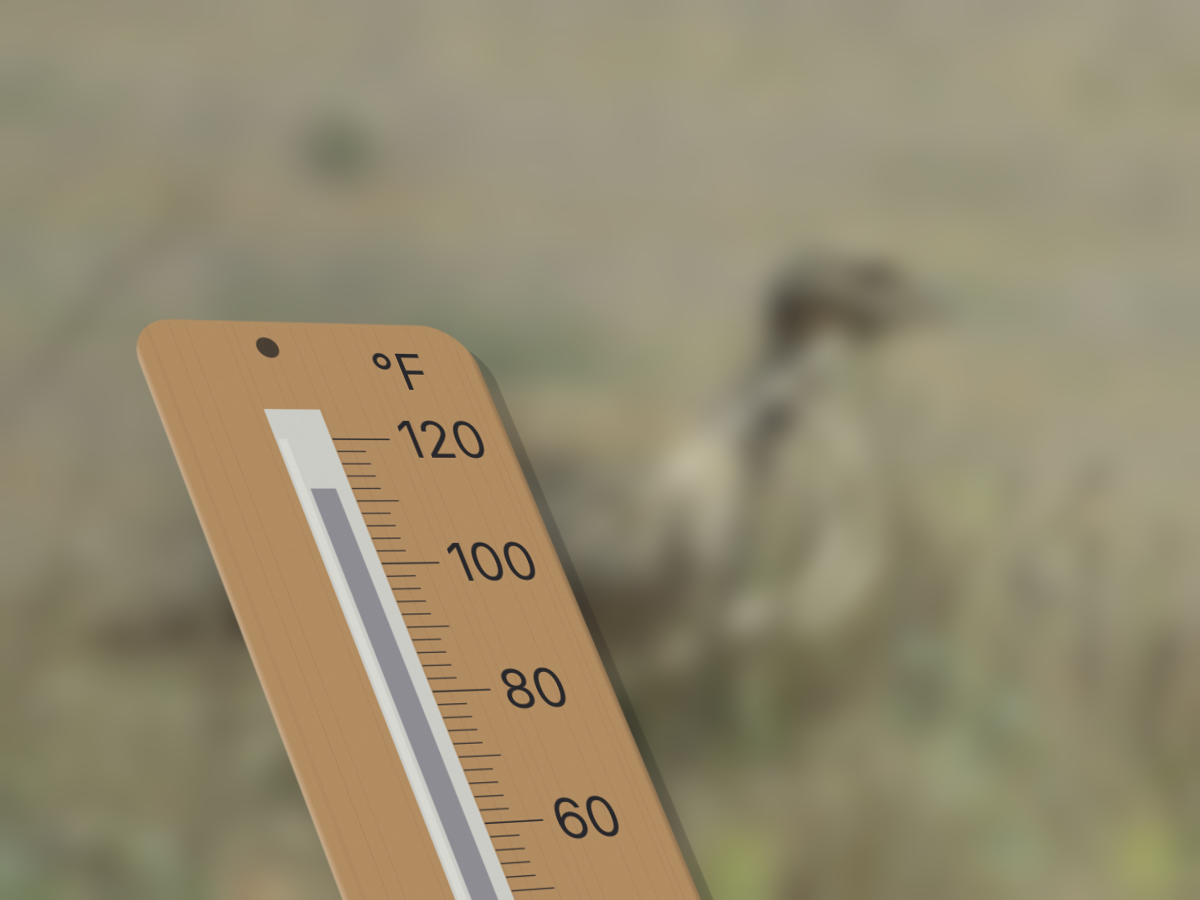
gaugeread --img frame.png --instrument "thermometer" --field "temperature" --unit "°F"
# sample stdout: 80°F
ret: 112°F
